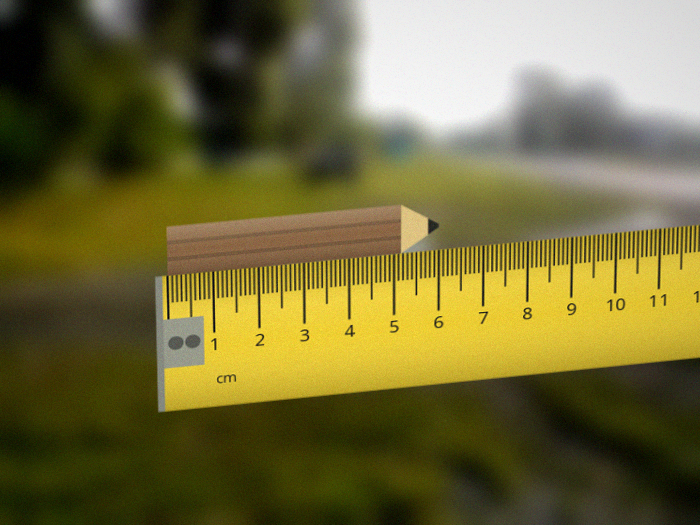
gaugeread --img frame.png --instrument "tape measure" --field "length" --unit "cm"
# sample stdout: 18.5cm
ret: 6cm
